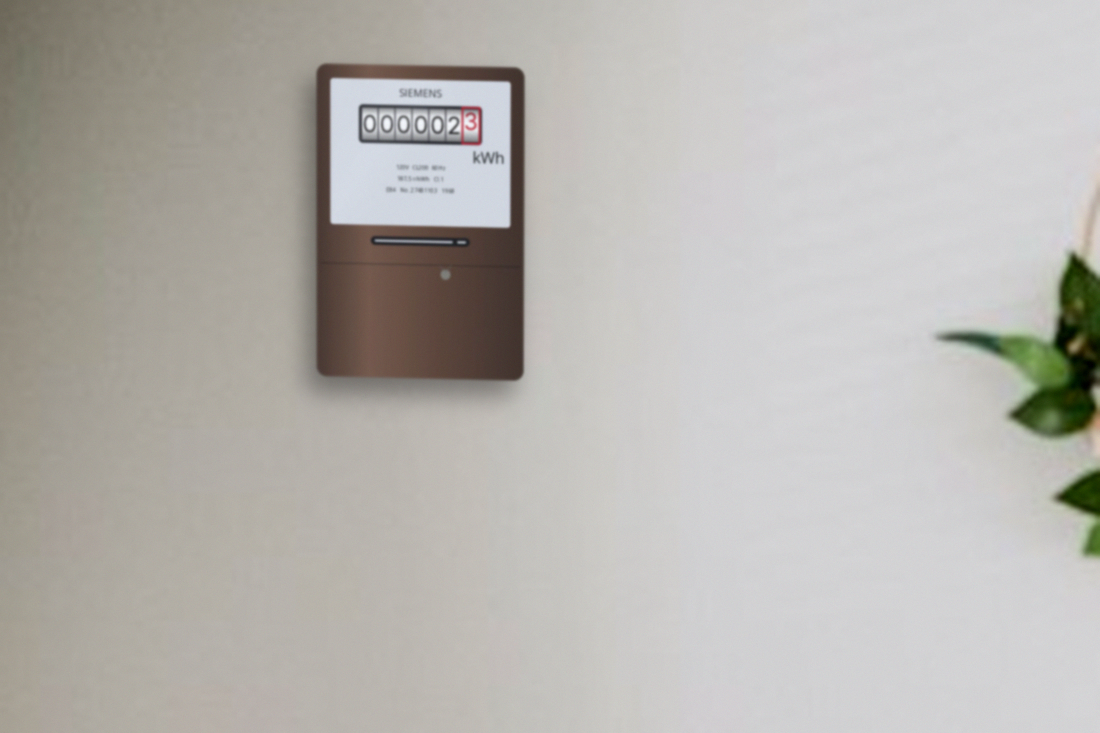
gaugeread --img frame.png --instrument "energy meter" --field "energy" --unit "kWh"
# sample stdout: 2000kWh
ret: 2.3kWh
